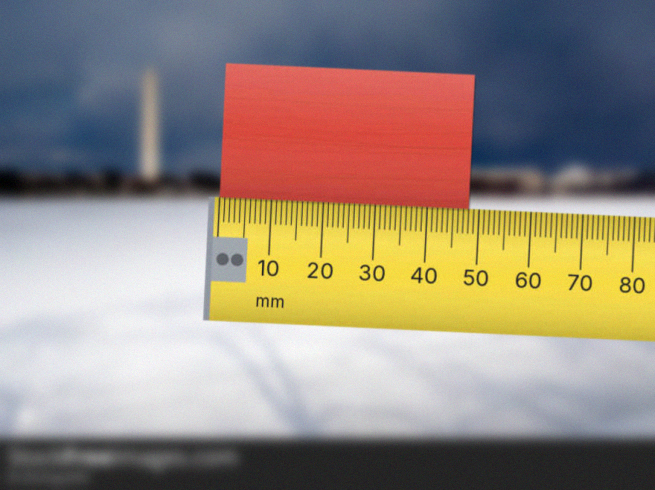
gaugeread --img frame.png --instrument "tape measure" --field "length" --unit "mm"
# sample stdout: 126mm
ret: 48mm
